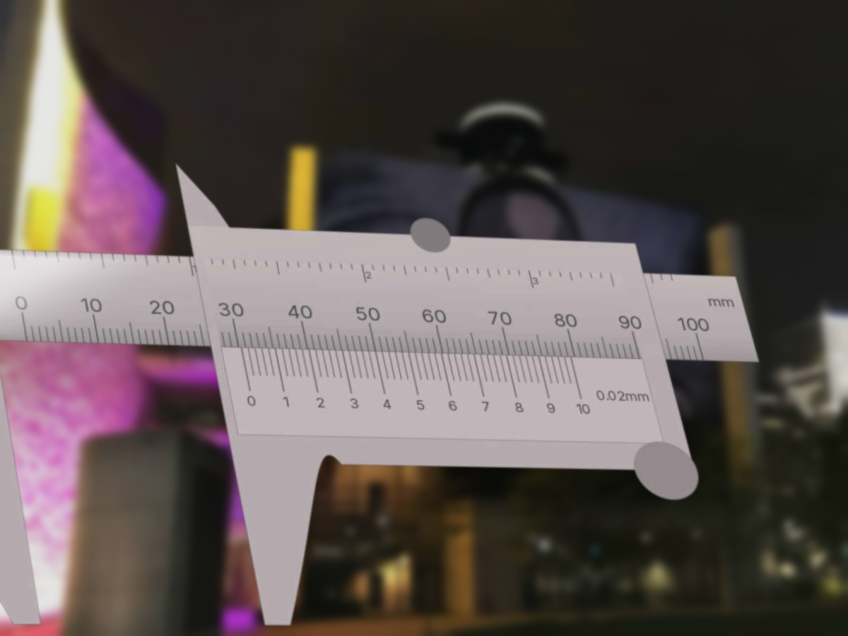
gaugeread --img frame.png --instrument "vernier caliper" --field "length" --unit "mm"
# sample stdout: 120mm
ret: 30.4mm
